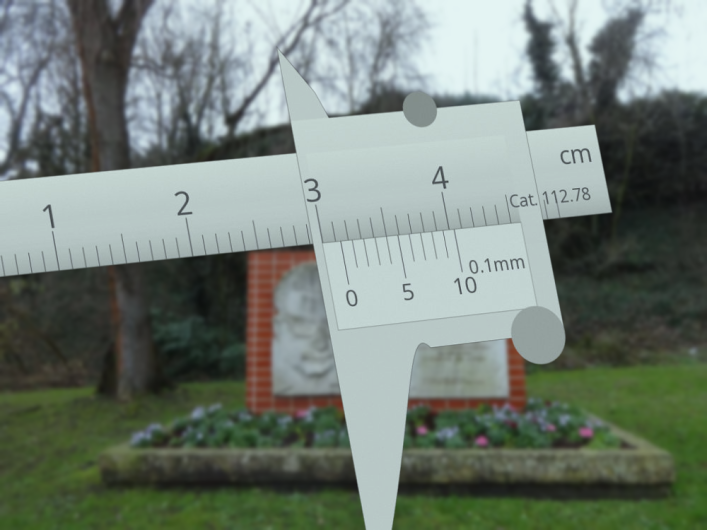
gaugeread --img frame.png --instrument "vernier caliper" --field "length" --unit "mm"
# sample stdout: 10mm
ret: 31.4mm
